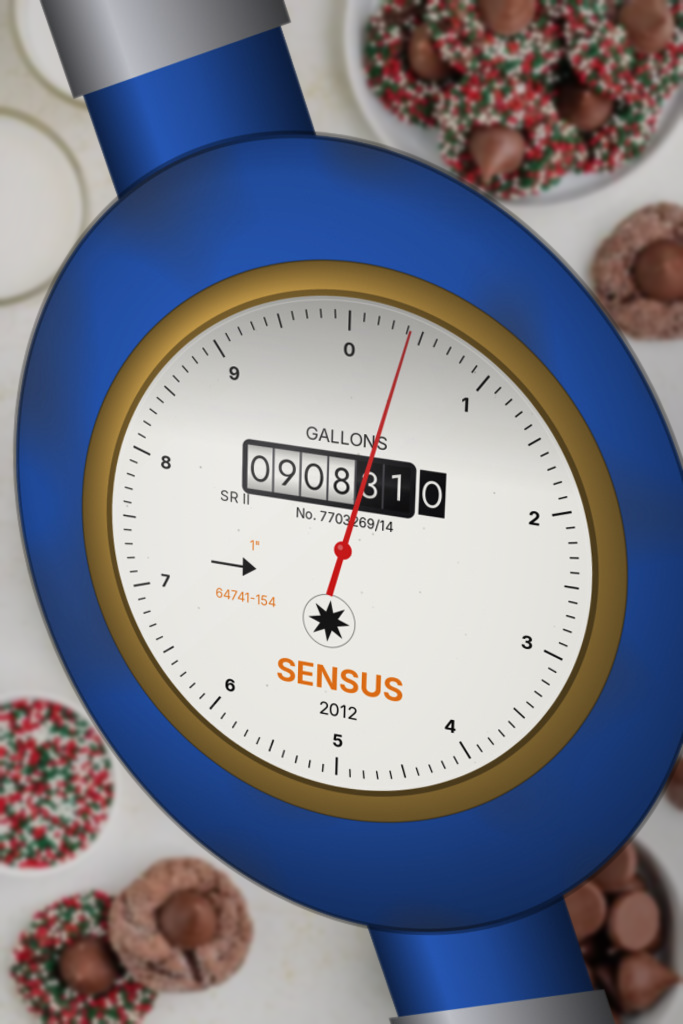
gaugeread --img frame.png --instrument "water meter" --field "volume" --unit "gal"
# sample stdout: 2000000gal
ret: 908310.4gal
